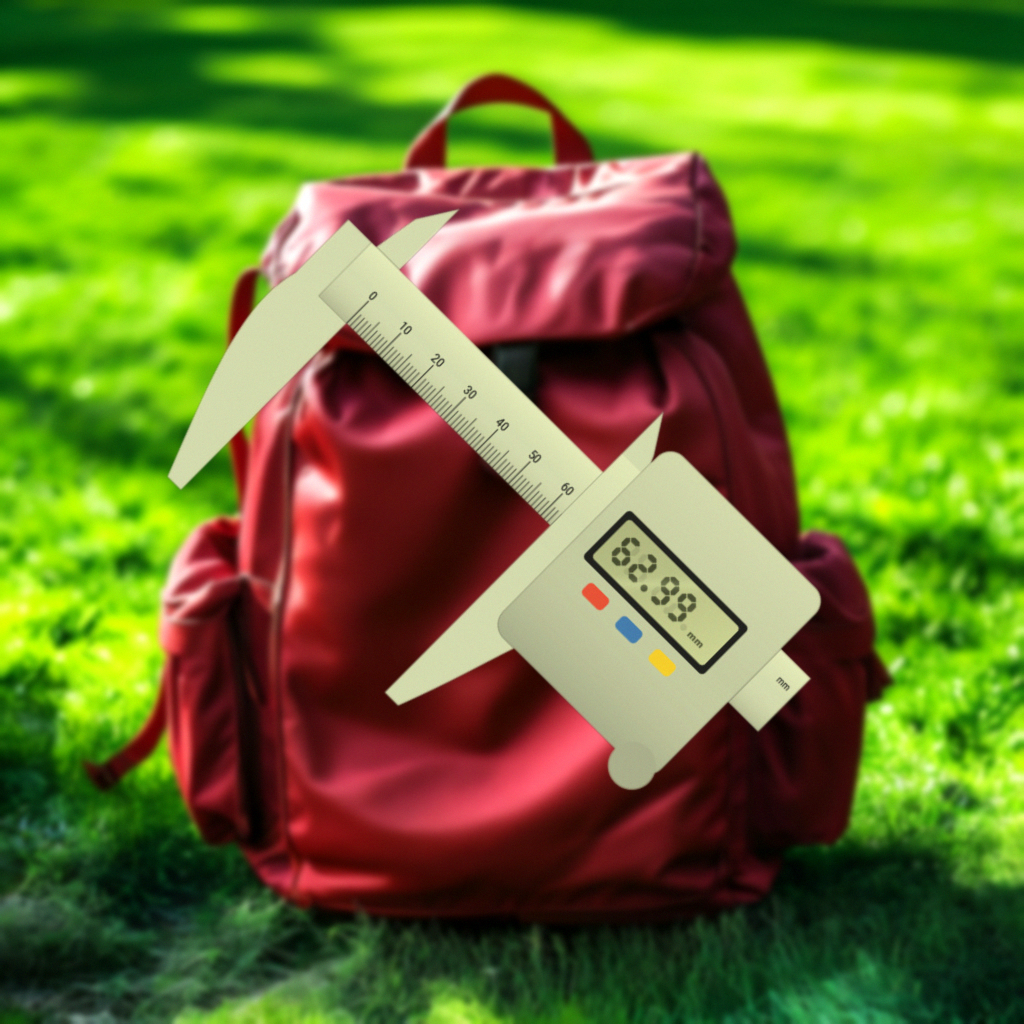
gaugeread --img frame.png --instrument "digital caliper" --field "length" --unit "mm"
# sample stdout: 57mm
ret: 62.99mm
